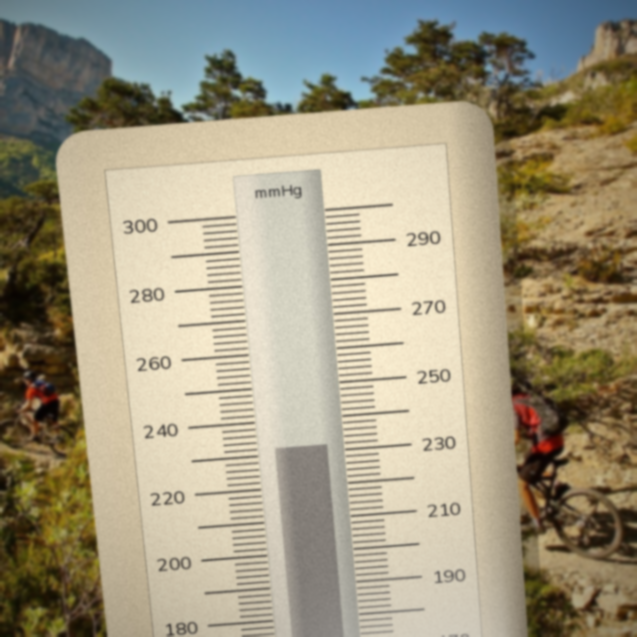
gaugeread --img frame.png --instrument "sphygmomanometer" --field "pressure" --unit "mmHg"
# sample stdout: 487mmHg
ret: 232mmHg
